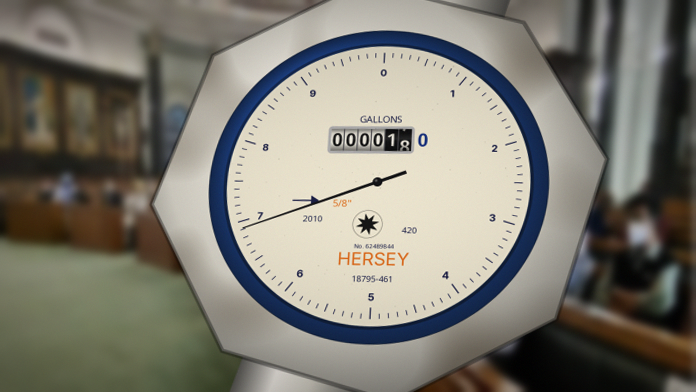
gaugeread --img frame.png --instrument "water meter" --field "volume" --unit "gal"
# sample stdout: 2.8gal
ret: 176.9gal
